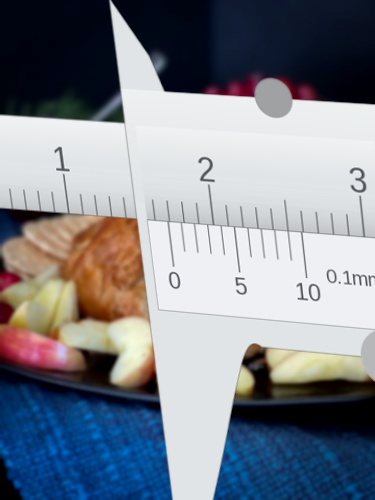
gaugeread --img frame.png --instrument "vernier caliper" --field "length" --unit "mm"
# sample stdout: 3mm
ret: 16.9mm
